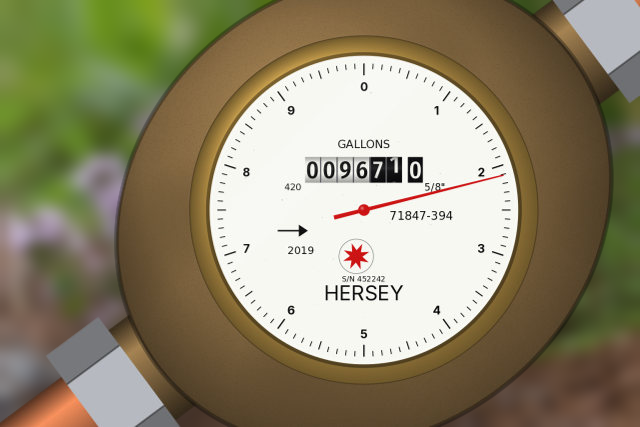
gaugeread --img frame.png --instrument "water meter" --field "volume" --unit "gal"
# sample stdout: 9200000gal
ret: 96712.1gal
